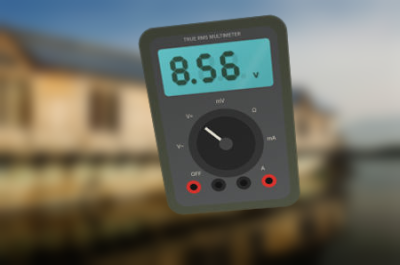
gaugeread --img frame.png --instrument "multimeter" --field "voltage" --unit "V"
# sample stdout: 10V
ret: 8.56V
